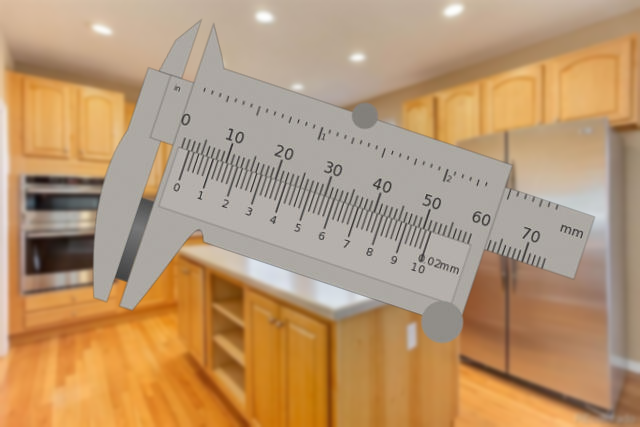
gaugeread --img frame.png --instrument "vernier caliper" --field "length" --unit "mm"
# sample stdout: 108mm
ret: 2.5mm
